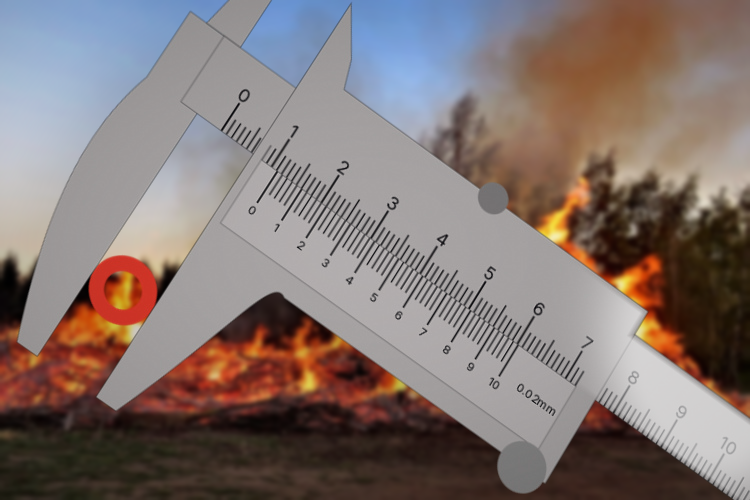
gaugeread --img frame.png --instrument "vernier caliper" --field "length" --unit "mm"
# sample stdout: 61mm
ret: 11.2mm
